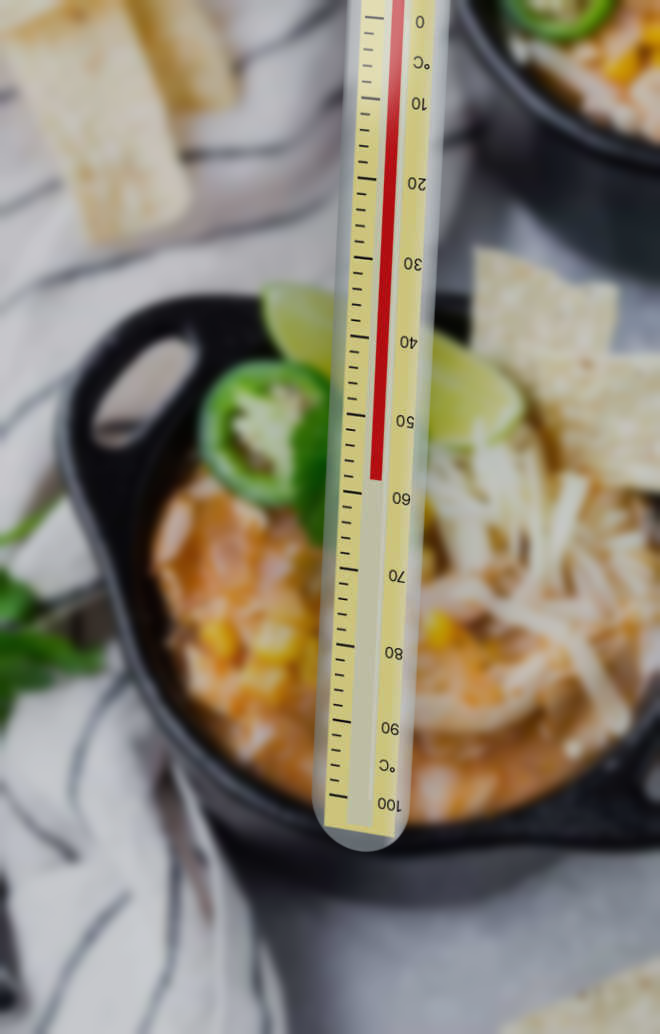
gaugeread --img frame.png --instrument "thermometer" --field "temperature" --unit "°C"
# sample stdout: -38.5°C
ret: 58°C
